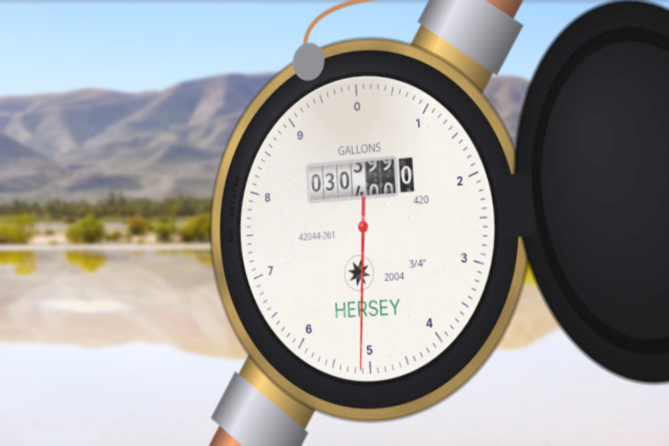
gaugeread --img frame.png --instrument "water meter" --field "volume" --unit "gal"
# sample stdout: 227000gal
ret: 303995.1gal
